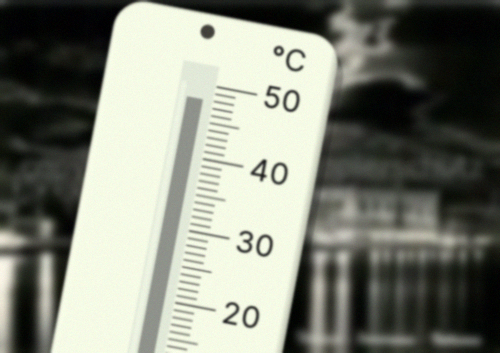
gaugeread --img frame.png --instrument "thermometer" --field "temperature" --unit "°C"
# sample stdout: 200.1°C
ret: 48°C
